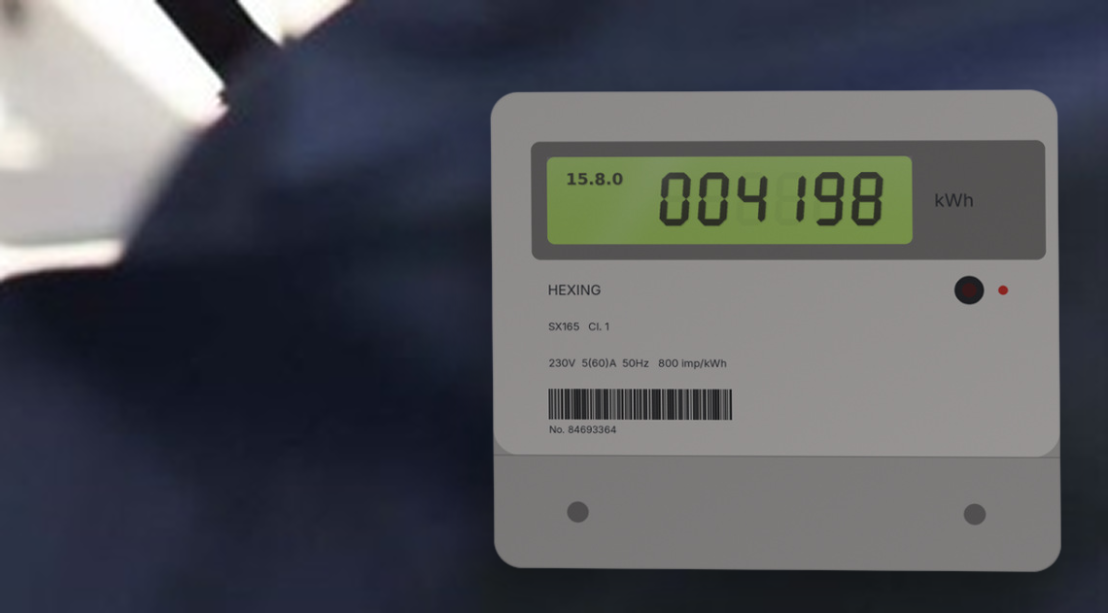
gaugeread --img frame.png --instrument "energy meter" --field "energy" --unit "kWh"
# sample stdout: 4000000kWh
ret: 4198kWh
